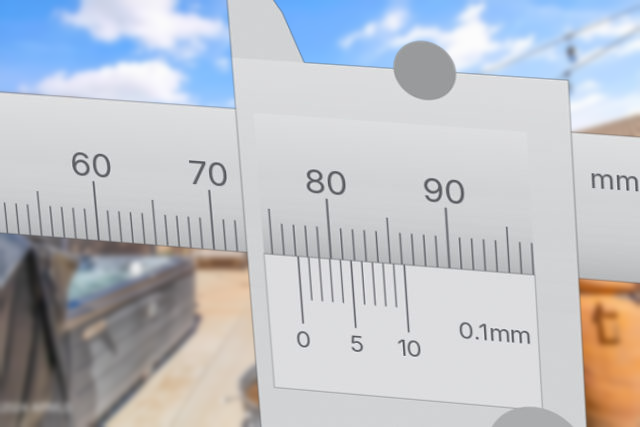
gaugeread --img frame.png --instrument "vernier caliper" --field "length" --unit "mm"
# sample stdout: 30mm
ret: 77.2mm
